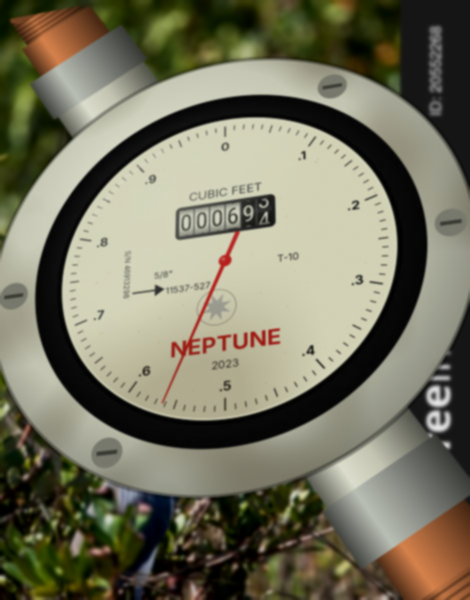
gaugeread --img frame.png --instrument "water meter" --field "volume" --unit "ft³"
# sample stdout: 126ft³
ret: 693.56ft³
